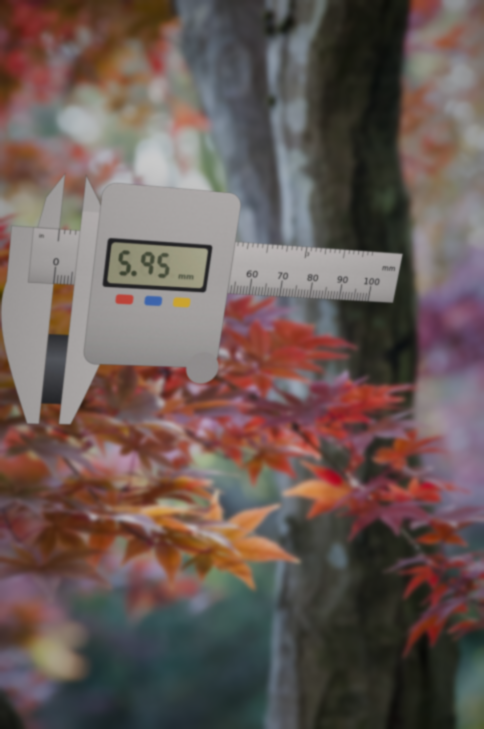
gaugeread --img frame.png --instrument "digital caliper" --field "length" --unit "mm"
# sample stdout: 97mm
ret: 5.95mm
